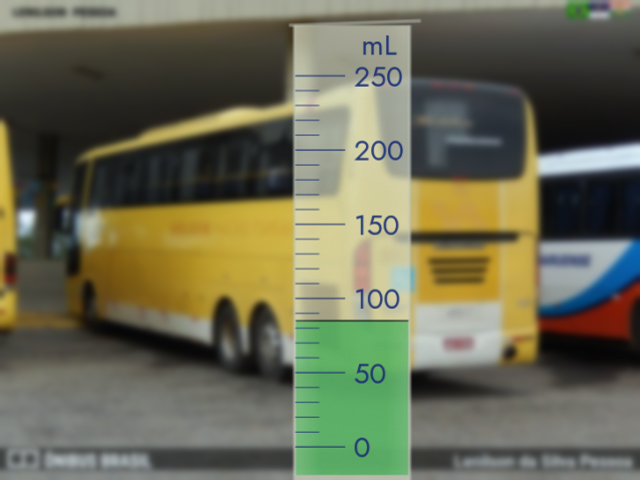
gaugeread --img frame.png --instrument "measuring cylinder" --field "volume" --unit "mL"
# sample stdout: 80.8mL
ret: 85mL
